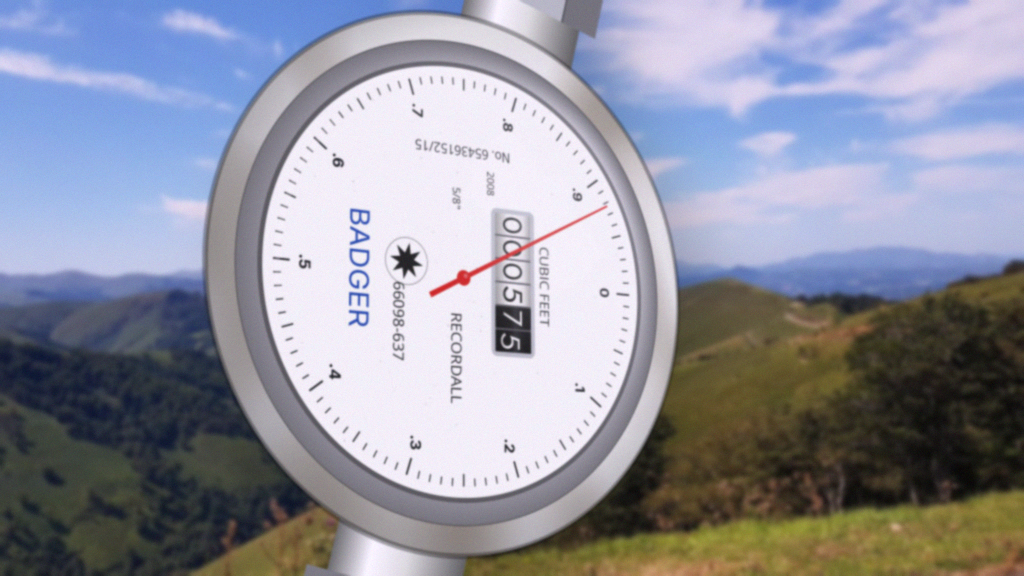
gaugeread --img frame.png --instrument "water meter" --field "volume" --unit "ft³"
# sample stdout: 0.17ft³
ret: 574.92ft³
